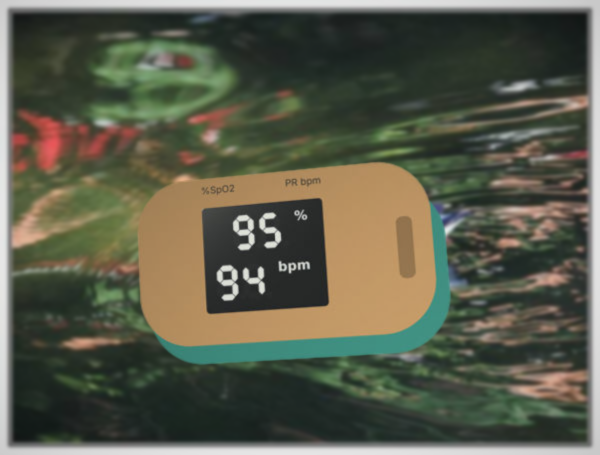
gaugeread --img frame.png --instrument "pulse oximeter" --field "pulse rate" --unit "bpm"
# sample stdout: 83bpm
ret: 94bpm
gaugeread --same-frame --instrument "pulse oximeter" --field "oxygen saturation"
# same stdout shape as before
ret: 95%
